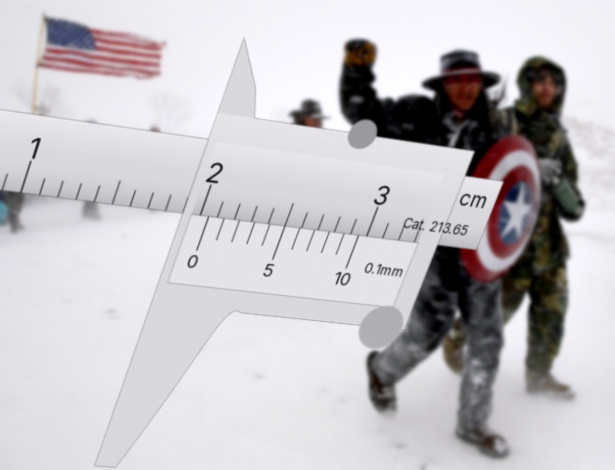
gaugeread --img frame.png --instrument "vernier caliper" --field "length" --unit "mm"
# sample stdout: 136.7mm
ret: 20.5mm
